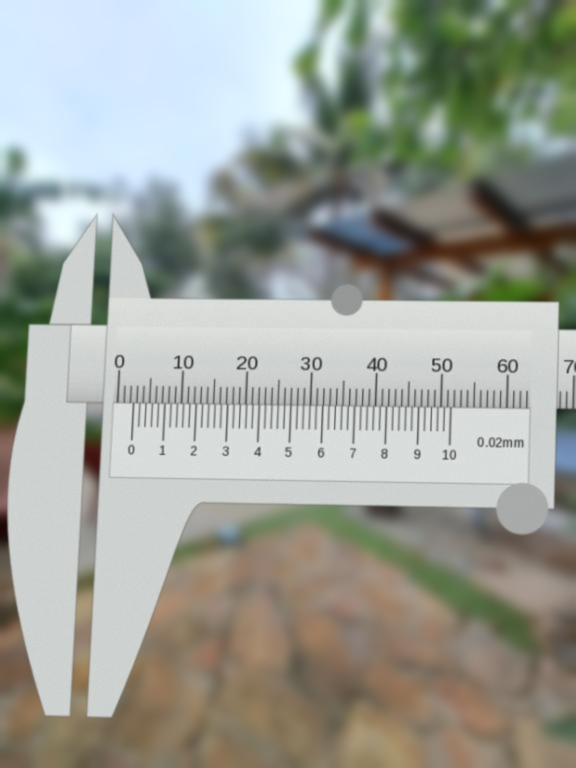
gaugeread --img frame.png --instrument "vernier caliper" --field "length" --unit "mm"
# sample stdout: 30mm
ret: 2.5mm
